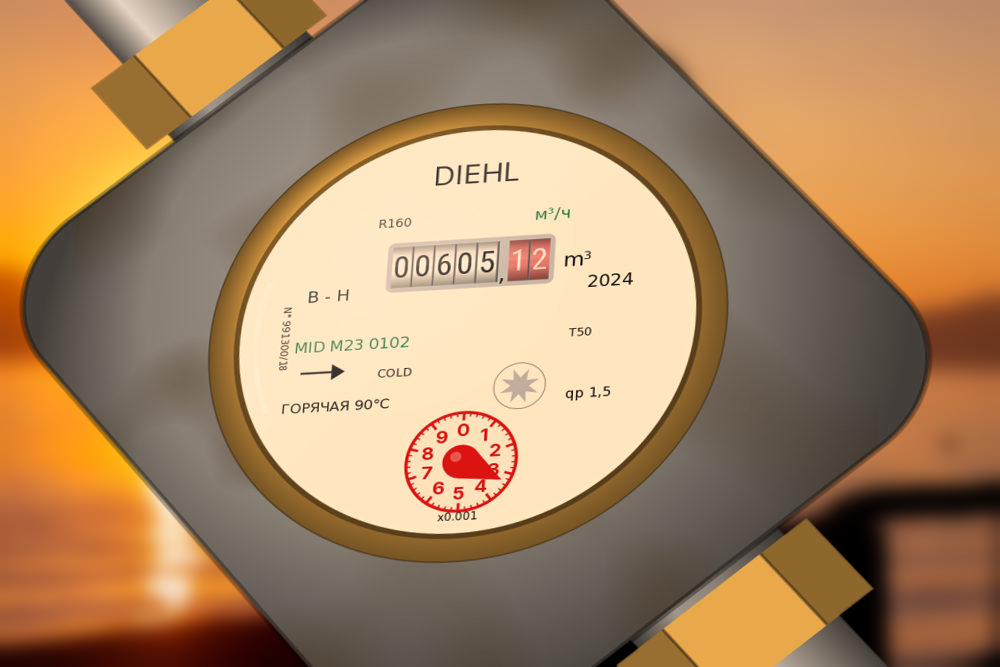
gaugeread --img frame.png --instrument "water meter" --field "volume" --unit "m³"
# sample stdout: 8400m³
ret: 605.123m³
